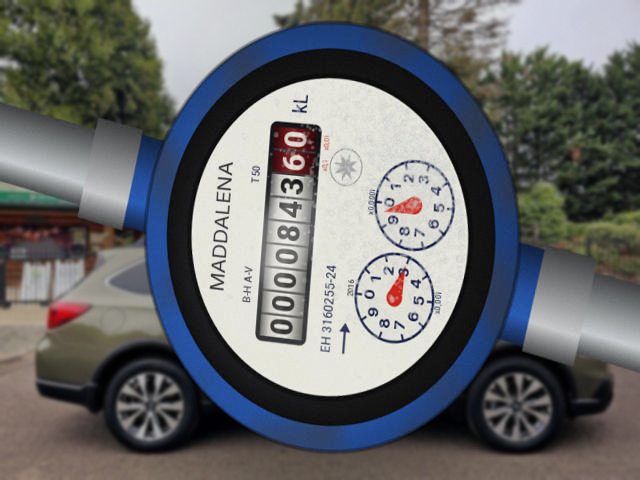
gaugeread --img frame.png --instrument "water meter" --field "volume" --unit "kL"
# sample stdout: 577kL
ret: 843.6029kL
